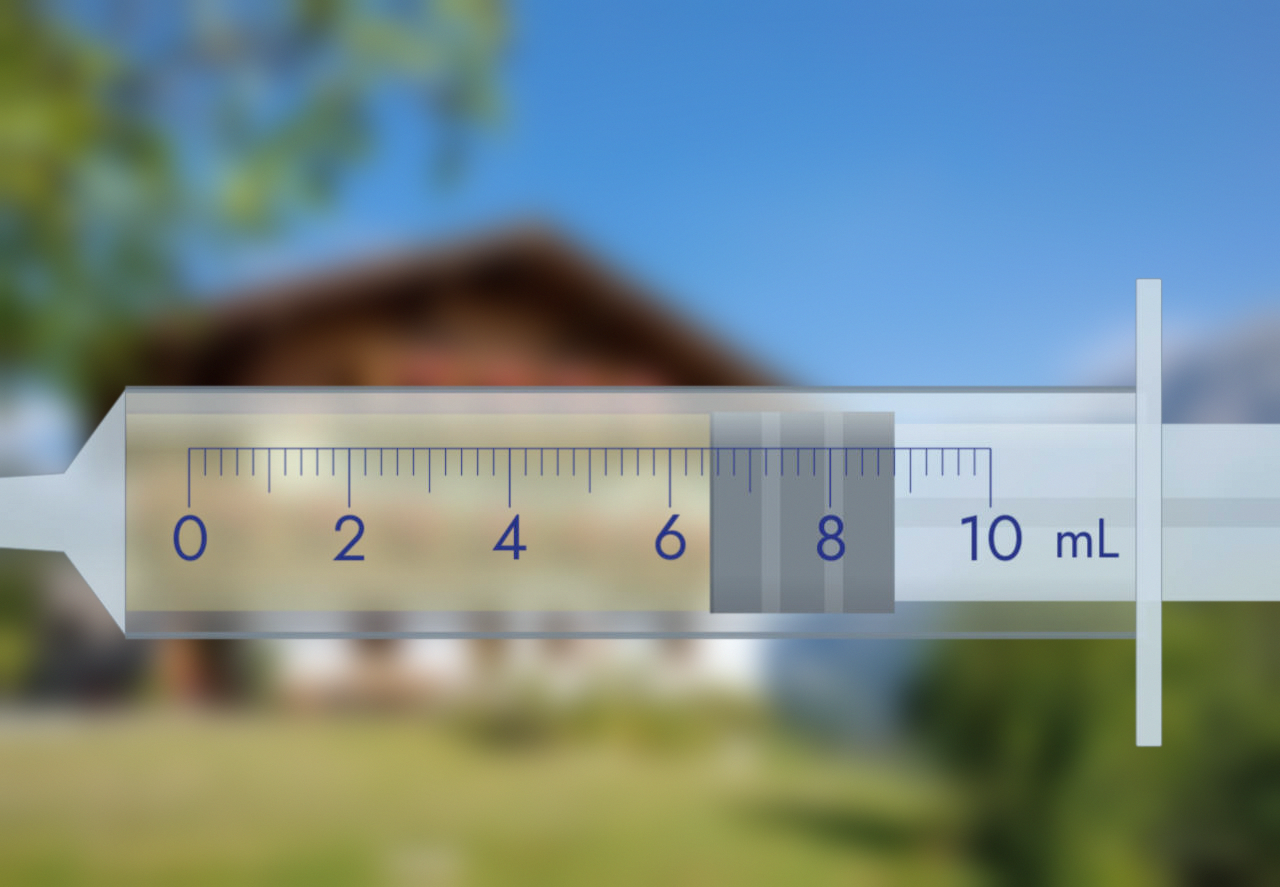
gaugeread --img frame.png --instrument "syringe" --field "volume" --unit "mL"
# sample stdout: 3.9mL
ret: 6.5mL
